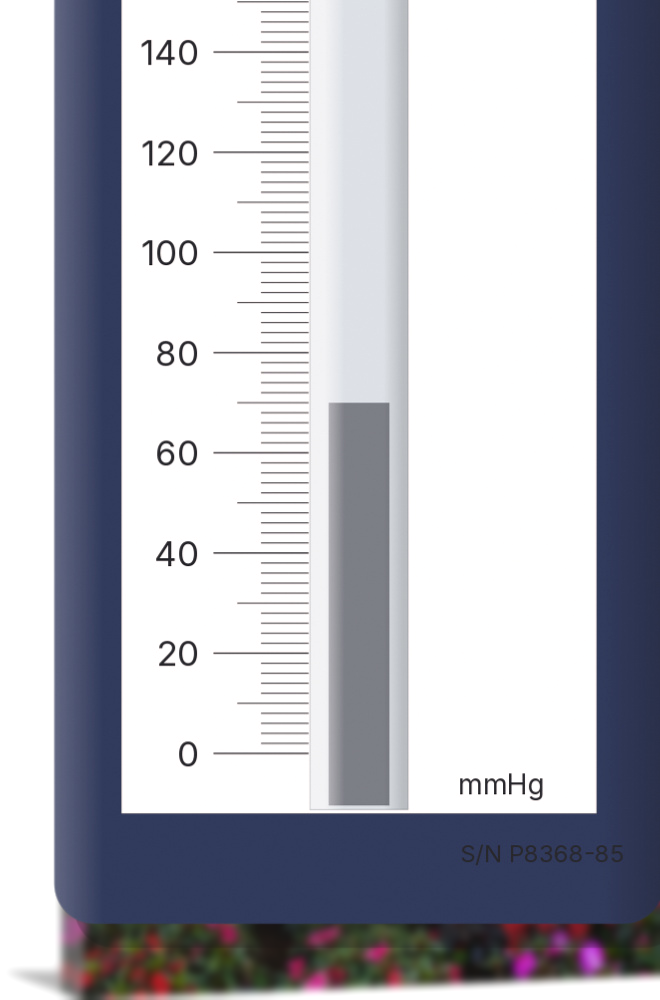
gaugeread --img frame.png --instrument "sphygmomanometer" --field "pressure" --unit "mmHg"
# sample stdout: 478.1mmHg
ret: 70mmHg
